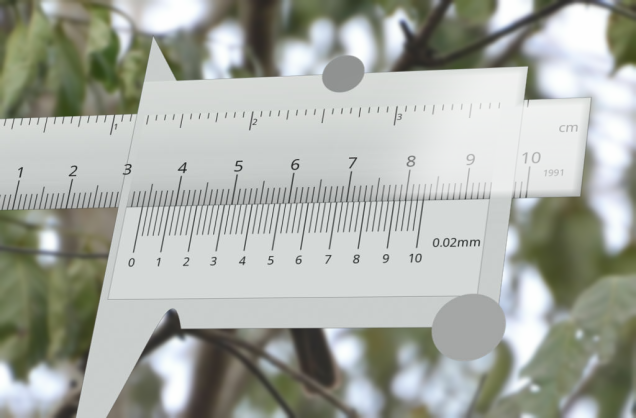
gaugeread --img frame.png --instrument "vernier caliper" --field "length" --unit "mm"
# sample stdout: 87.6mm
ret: 34.0mm
